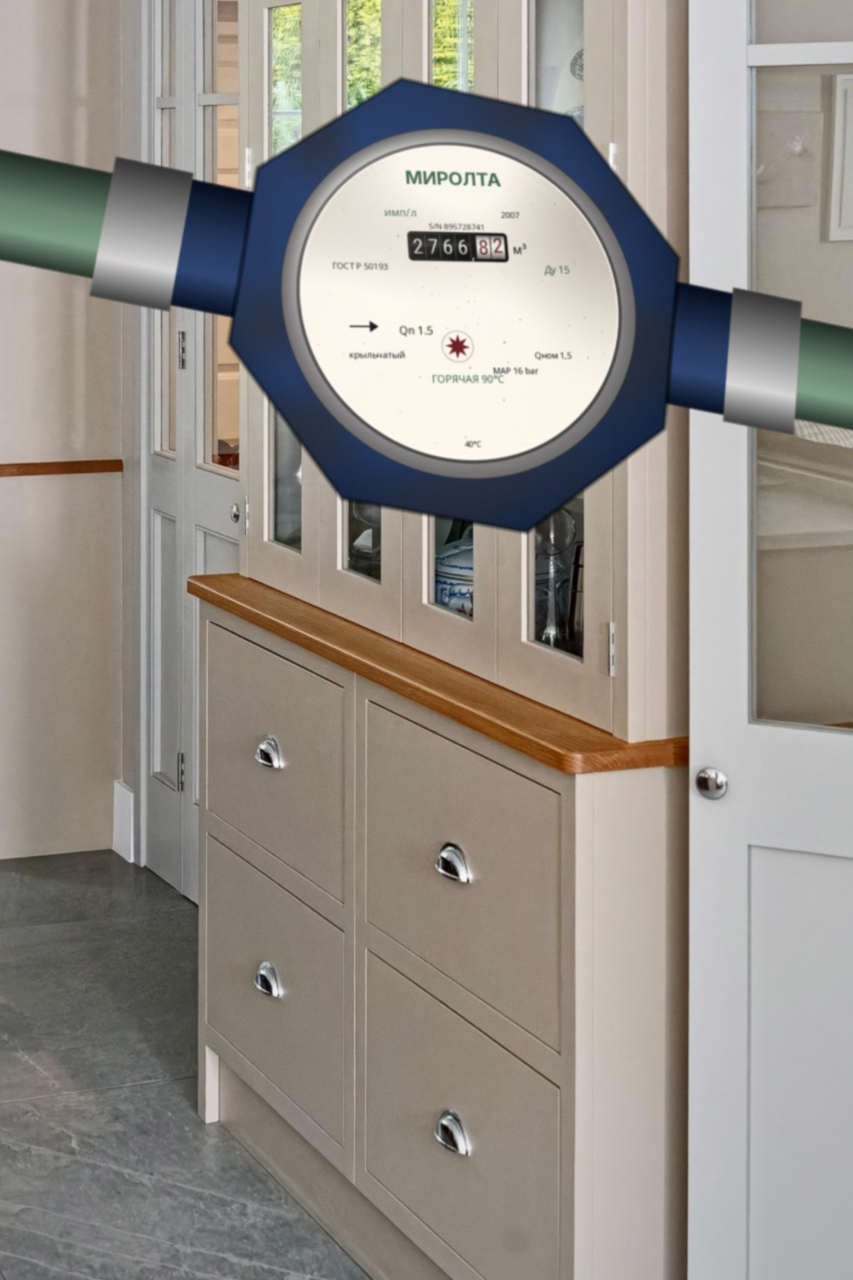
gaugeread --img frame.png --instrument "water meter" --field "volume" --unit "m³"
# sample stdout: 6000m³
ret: 2766.82m³
